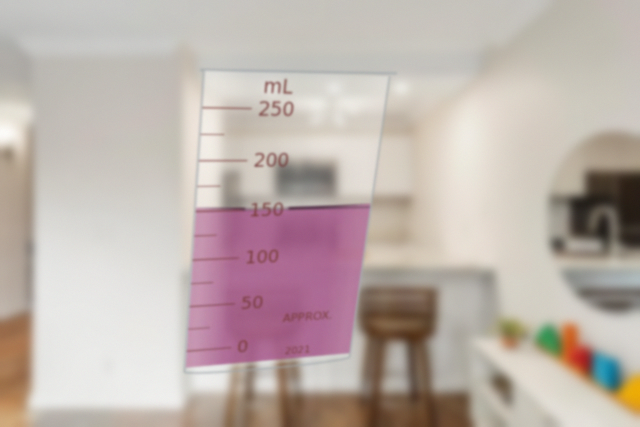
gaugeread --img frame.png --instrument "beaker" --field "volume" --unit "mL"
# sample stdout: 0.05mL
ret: 150mL
